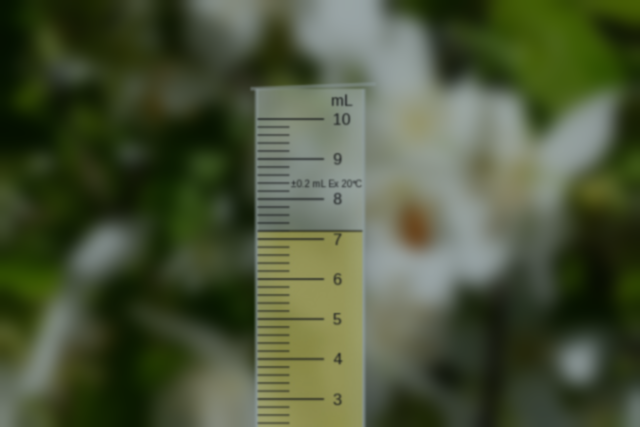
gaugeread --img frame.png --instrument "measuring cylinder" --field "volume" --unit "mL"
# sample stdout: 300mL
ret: 7.2mL
